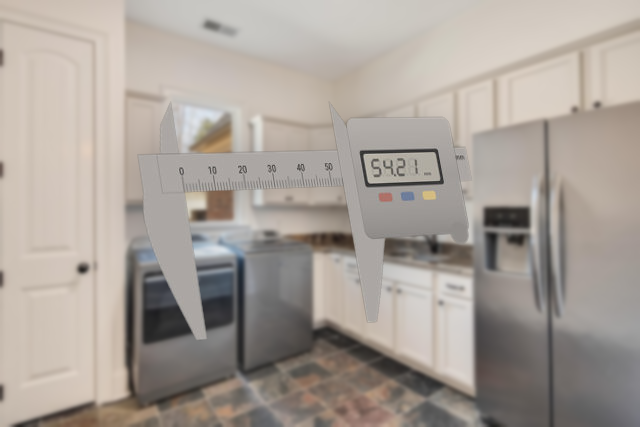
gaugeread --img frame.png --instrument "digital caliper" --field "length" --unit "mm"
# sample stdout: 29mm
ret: 54.21mm
